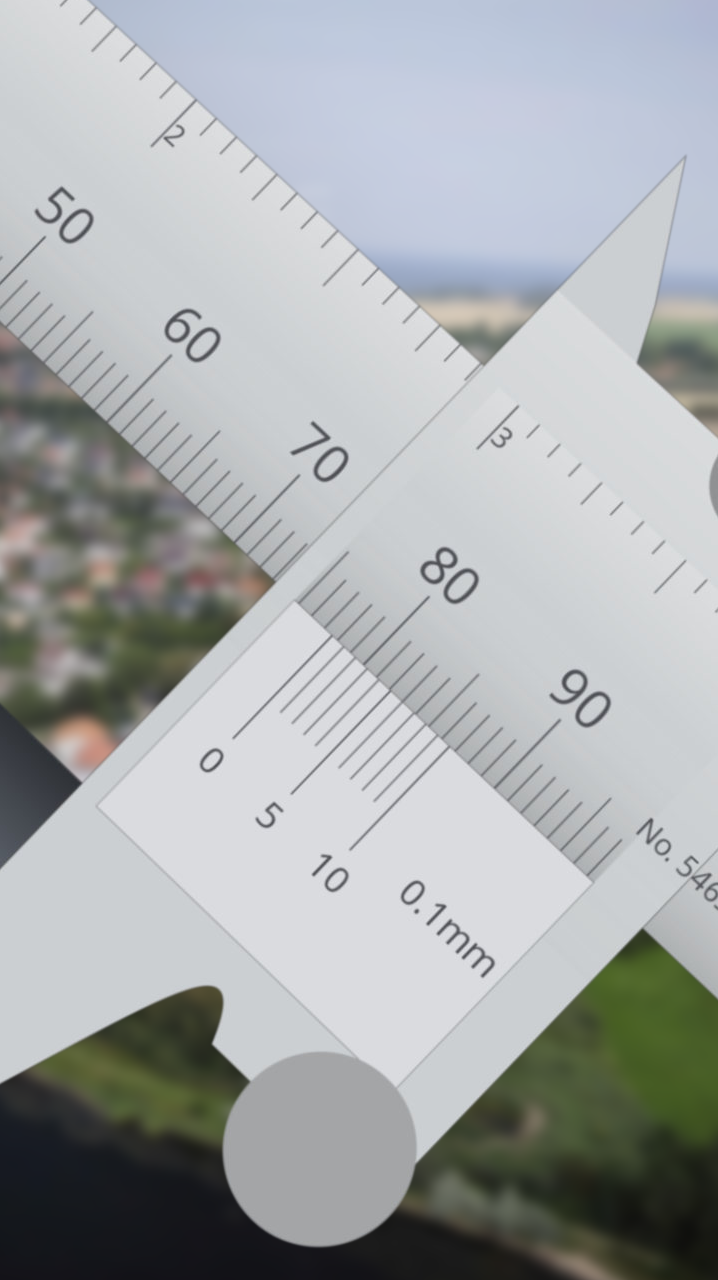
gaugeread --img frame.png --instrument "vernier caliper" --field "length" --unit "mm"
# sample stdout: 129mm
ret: 77.6mm
